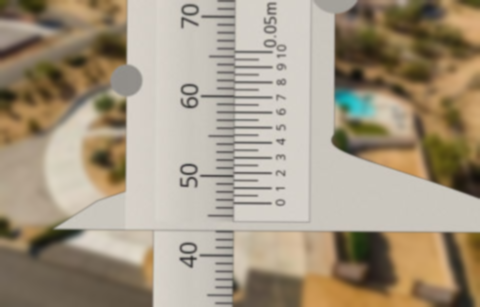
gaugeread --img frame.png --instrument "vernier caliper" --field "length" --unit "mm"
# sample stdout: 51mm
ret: 46.6mm
